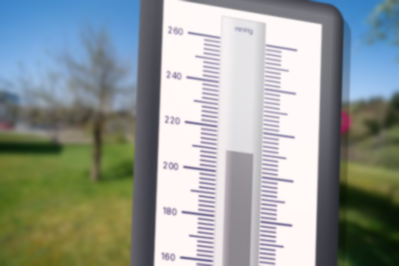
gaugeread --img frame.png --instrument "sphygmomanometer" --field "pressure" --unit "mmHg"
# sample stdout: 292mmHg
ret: 210mmHg
